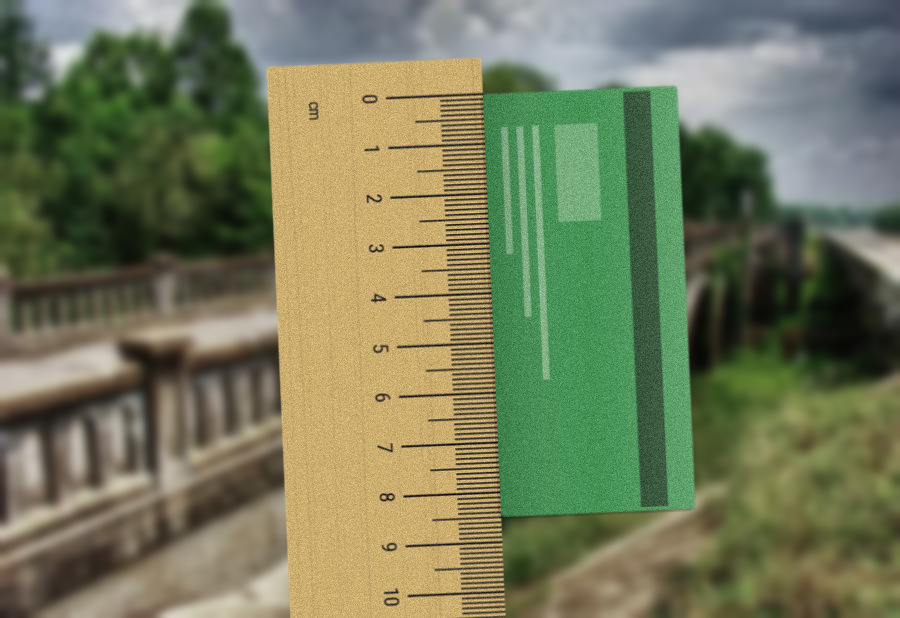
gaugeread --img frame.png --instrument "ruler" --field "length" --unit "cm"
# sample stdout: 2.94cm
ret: 8.5cm
